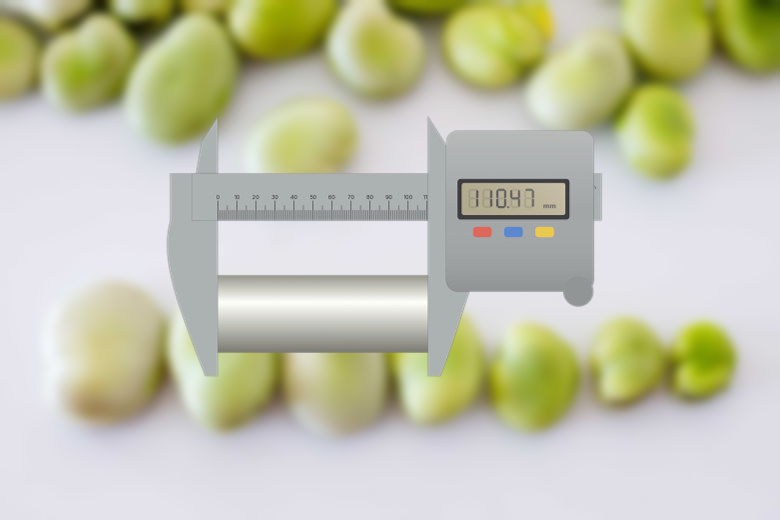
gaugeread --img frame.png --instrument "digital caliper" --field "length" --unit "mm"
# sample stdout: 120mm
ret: 110.47mm
